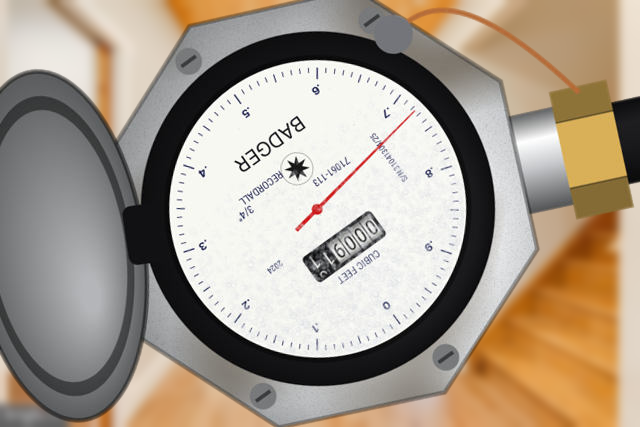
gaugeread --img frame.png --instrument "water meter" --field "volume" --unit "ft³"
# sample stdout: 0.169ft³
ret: 910.72ft³
